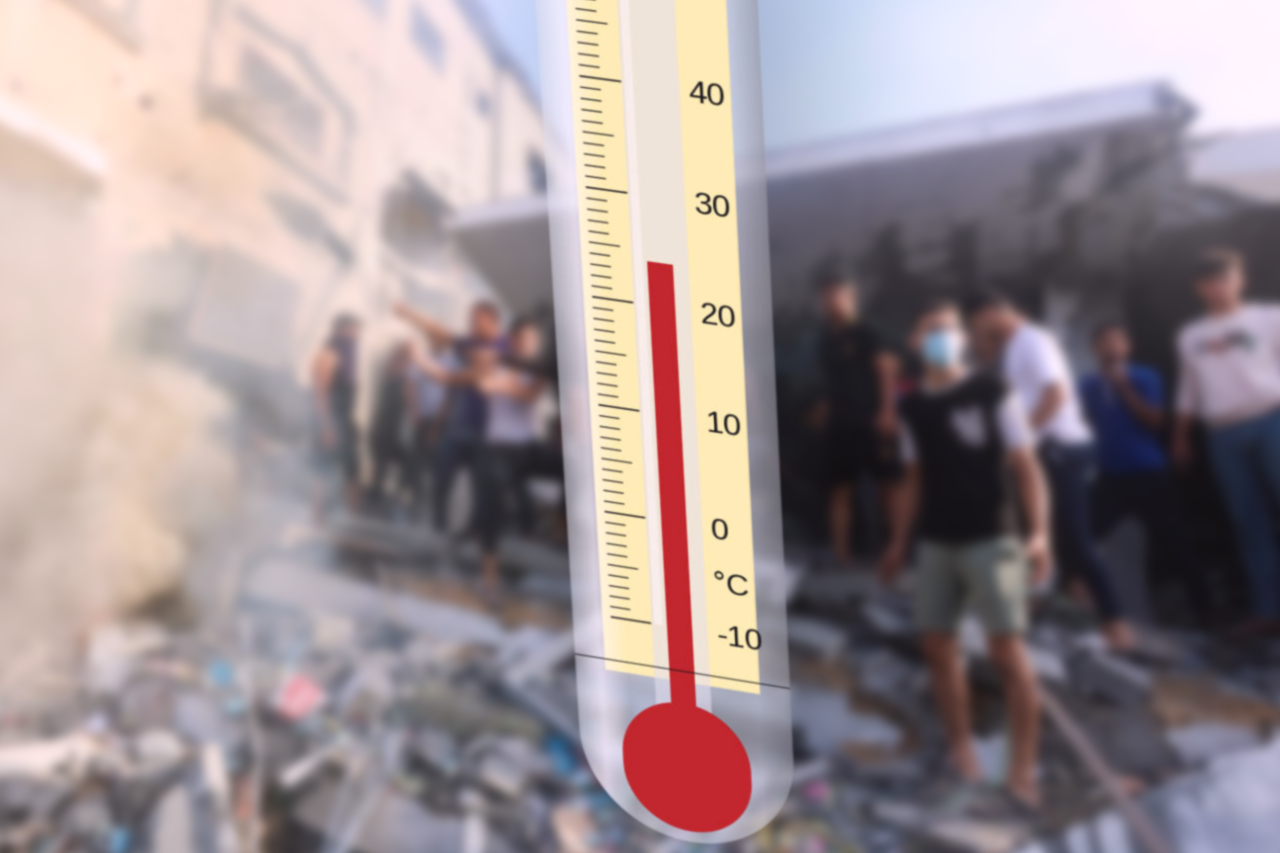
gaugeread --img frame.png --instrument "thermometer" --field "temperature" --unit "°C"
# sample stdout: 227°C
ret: 24°C
